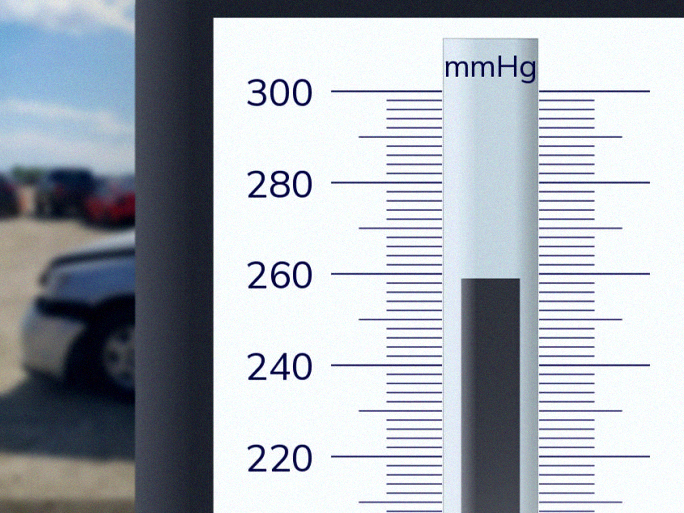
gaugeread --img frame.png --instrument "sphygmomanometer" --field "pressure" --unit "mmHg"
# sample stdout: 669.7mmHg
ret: 259mmHg
